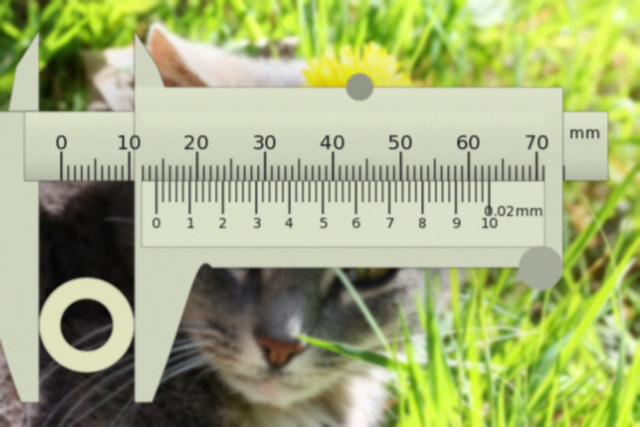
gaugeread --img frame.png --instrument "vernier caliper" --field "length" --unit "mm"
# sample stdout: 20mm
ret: 14.0mm
